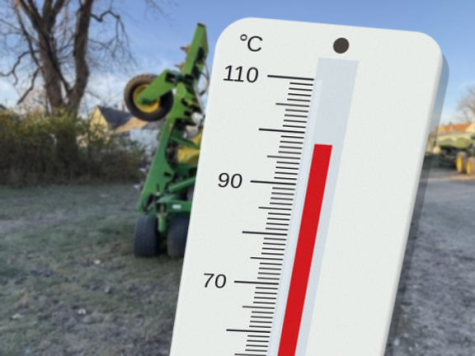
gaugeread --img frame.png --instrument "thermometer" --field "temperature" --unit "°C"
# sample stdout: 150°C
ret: 98°C
